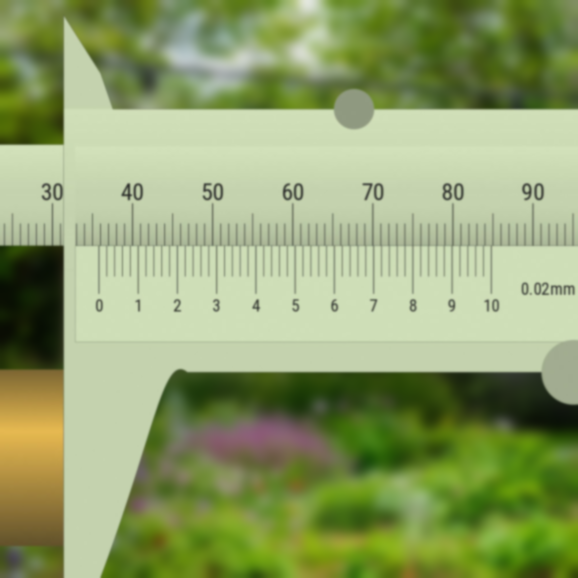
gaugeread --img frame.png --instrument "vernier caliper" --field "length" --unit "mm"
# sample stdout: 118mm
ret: 35.8mm
